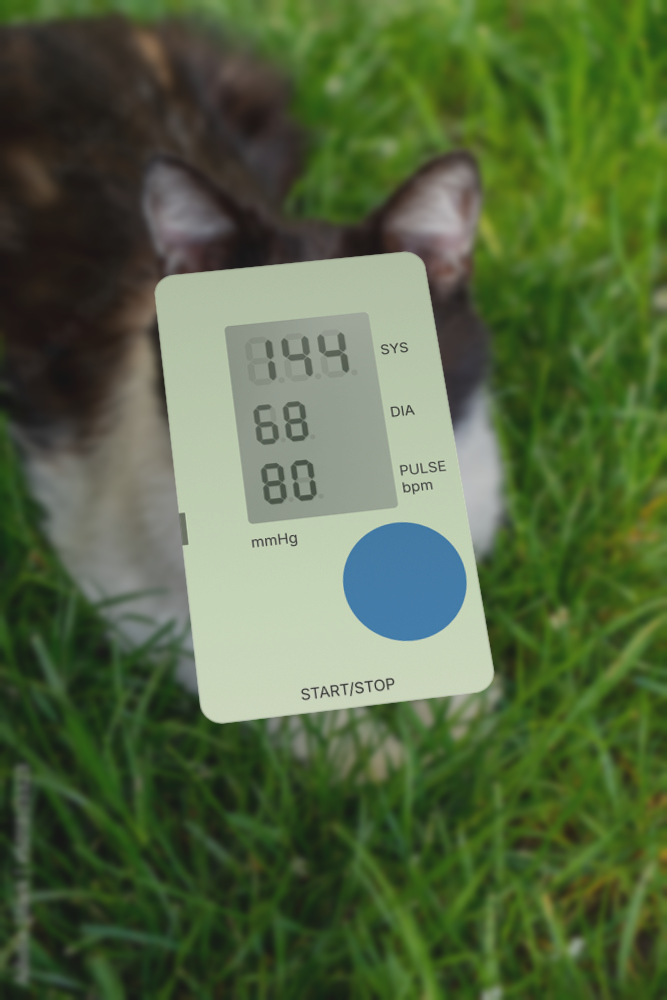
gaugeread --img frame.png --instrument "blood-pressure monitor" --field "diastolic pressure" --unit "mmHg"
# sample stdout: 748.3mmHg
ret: 68mmHg
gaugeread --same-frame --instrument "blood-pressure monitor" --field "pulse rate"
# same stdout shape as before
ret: 80bpm
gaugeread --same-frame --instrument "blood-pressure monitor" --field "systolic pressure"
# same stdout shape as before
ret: 144mmHg
